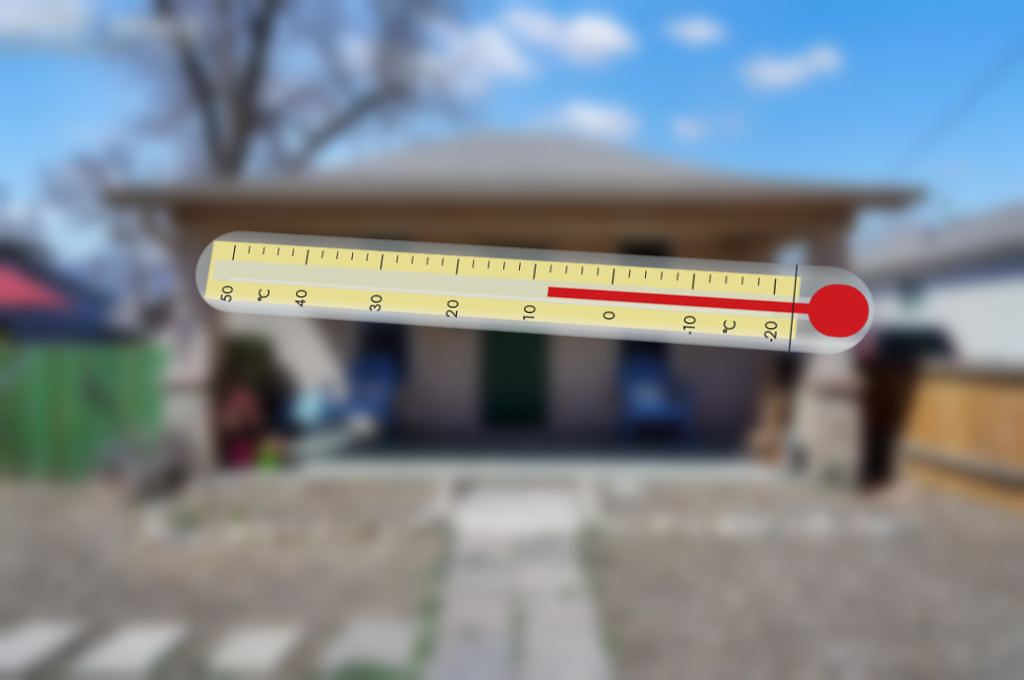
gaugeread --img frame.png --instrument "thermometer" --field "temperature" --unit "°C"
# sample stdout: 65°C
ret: 8°C
